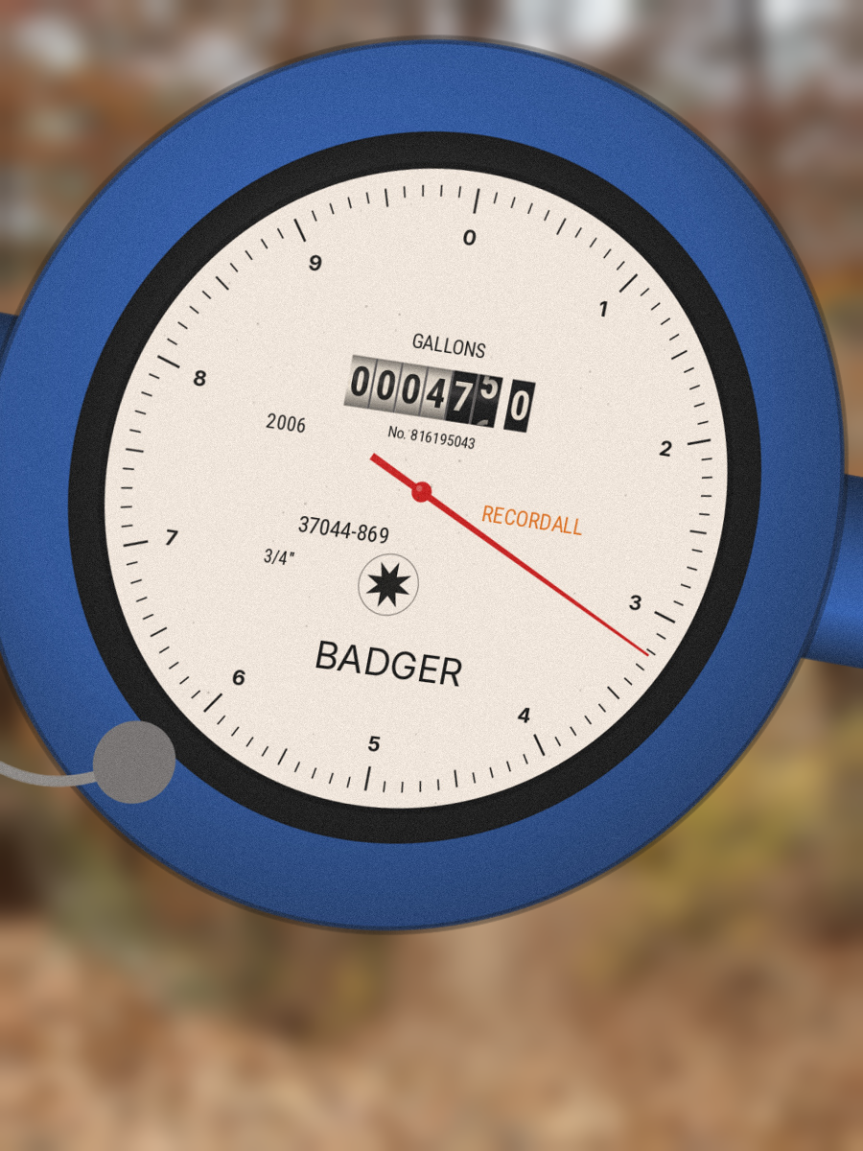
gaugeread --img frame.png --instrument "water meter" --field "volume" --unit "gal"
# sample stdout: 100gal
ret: 4753.2gal
